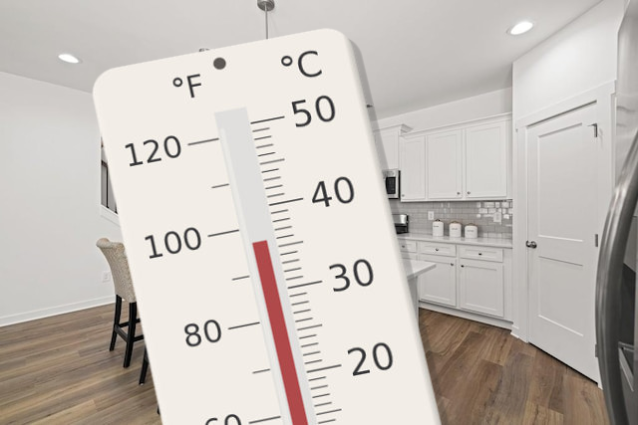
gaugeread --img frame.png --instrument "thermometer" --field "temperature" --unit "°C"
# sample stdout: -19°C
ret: 36°C
